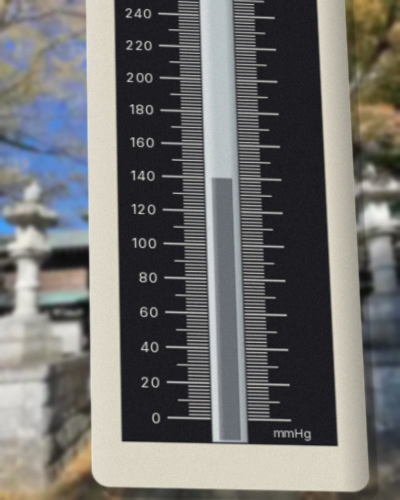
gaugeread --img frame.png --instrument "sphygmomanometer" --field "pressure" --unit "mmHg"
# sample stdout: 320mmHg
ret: 140mmHg
